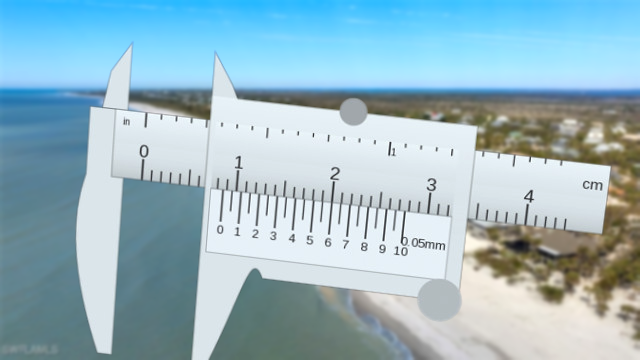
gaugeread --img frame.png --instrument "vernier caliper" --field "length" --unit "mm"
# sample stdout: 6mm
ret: 8.6mm
